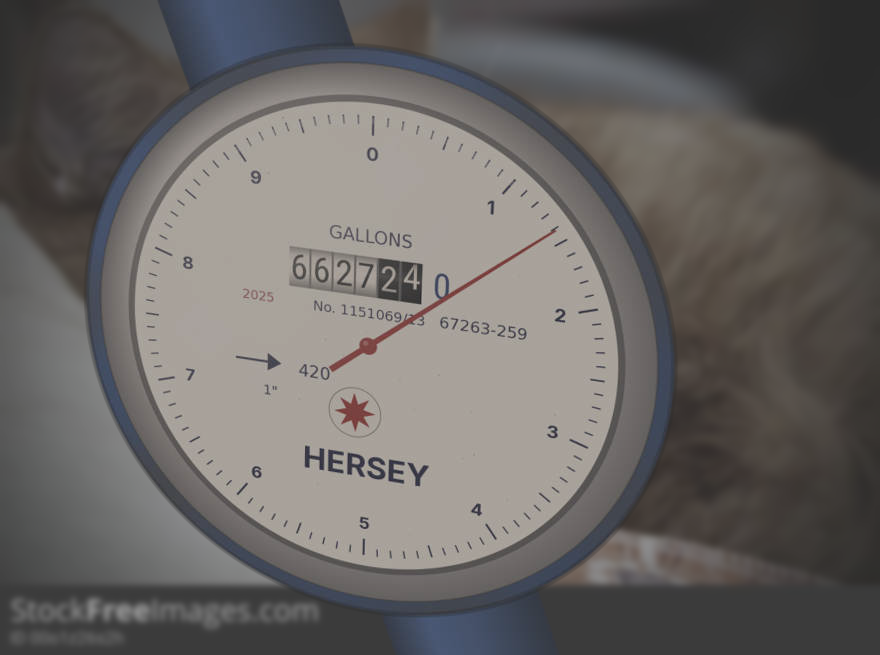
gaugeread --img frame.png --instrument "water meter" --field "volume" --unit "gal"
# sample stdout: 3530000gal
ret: 6627241.4gal
